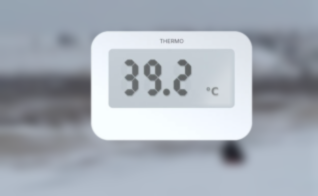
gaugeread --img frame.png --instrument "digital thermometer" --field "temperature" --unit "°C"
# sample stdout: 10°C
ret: 39.2°C
